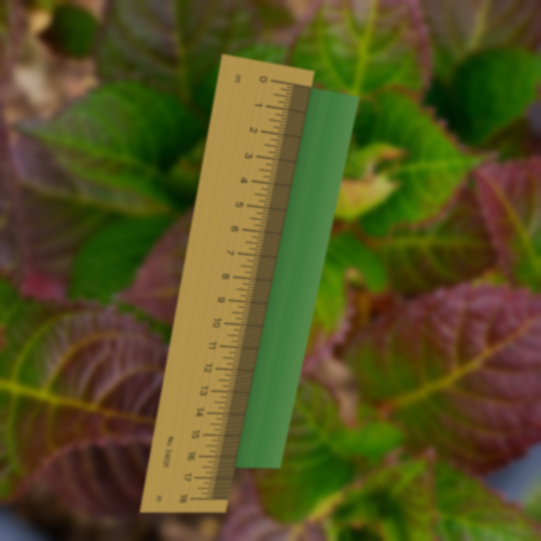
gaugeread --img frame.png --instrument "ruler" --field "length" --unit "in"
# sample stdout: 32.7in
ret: 16.5in
